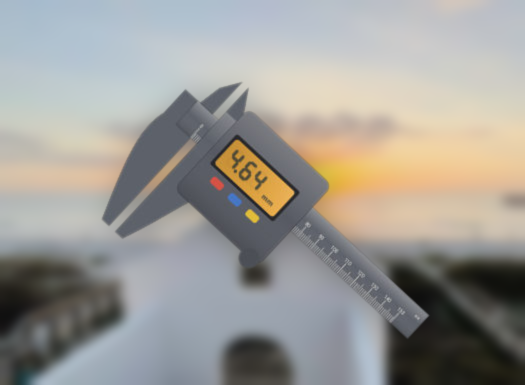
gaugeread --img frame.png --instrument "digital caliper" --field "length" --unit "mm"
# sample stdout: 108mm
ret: 4.64mm
